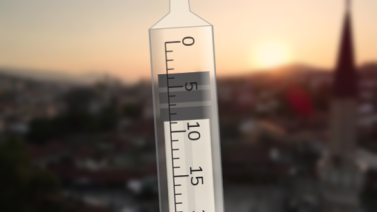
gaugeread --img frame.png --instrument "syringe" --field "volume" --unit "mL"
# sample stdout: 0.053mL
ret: 3.5mL
